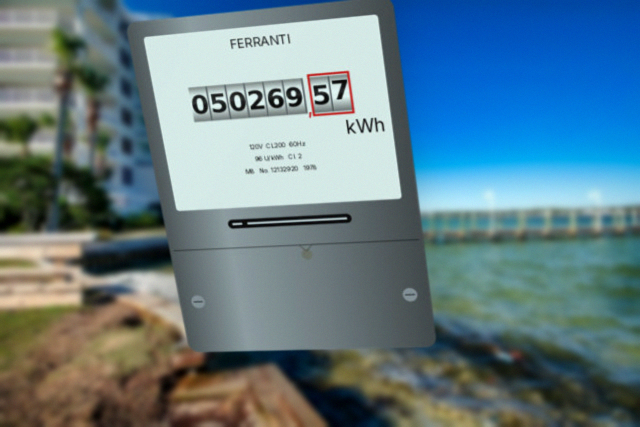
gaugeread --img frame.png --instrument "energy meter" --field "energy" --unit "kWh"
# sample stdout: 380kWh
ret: 50269.57kWh
